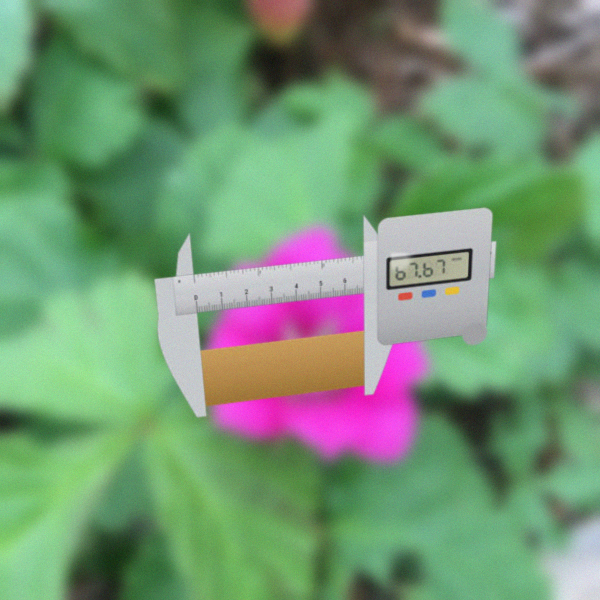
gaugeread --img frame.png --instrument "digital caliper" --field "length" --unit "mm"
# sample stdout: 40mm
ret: 67.67mm
